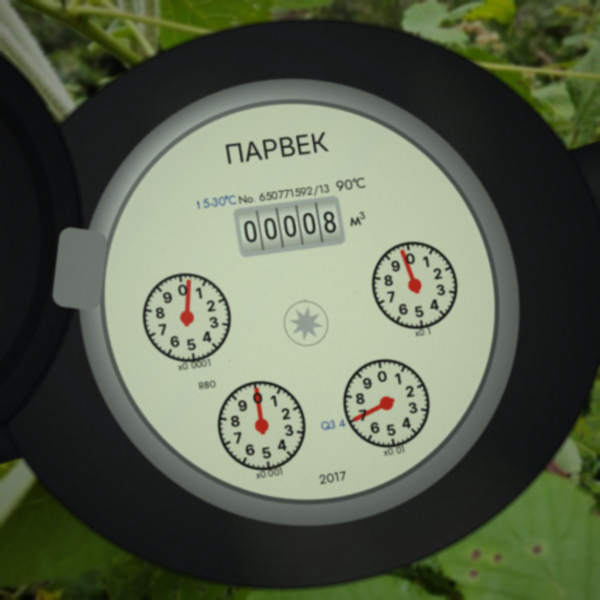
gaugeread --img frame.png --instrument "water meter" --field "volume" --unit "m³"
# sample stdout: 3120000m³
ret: 7.9700m³
